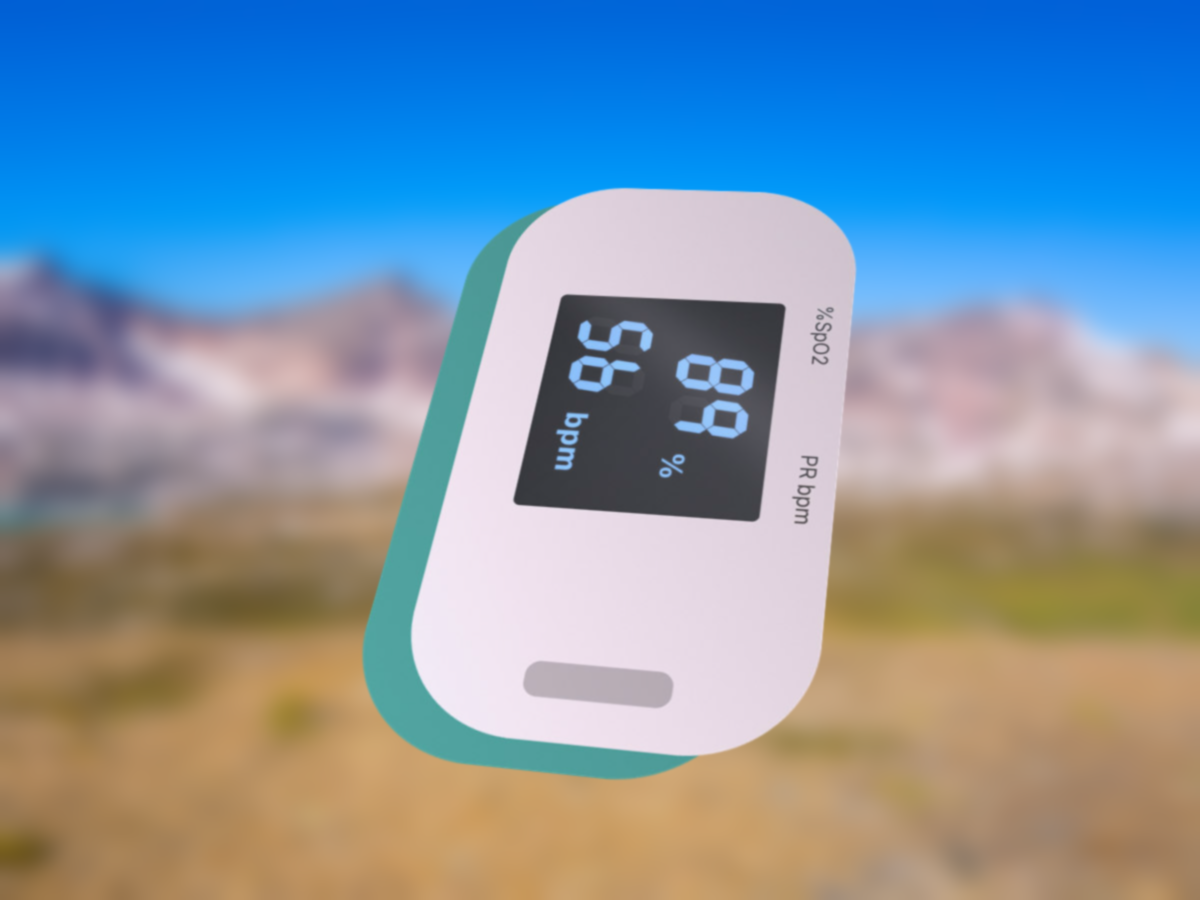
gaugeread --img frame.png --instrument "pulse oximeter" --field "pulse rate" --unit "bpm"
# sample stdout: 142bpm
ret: 56bpm
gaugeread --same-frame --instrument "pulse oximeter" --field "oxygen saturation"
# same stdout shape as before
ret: 89%
